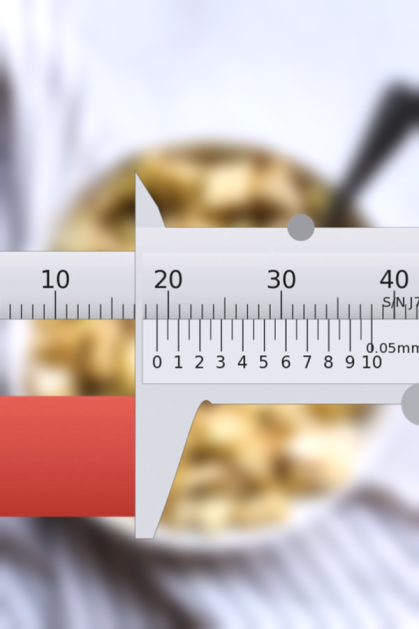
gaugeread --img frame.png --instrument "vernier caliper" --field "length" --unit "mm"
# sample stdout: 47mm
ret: 19.0mm
